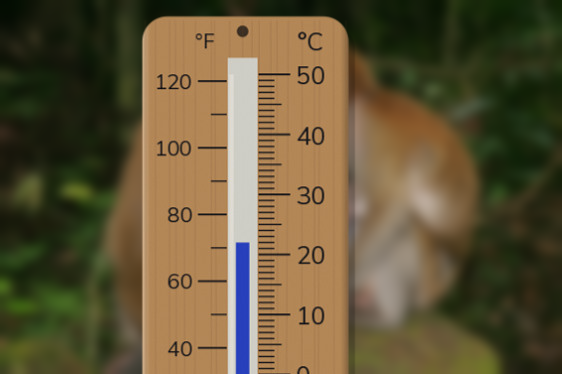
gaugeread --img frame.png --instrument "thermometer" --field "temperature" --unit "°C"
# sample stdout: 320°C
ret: 22°C
